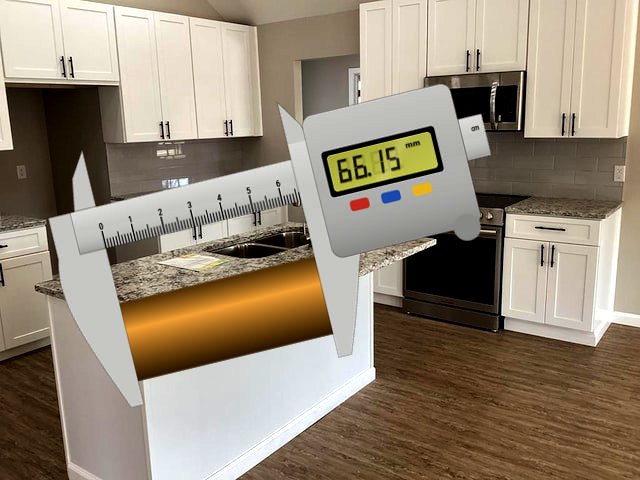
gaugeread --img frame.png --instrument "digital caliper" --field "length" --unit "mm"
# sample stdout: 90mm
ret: 66.15mm
